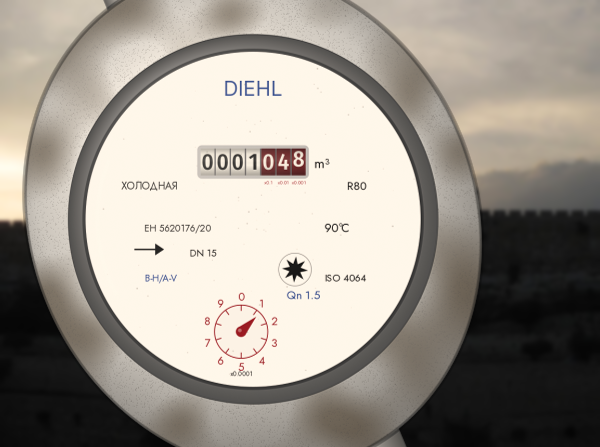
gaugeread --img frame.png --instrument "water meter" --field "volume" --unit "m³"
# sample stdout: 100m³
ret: 1.0481m³
